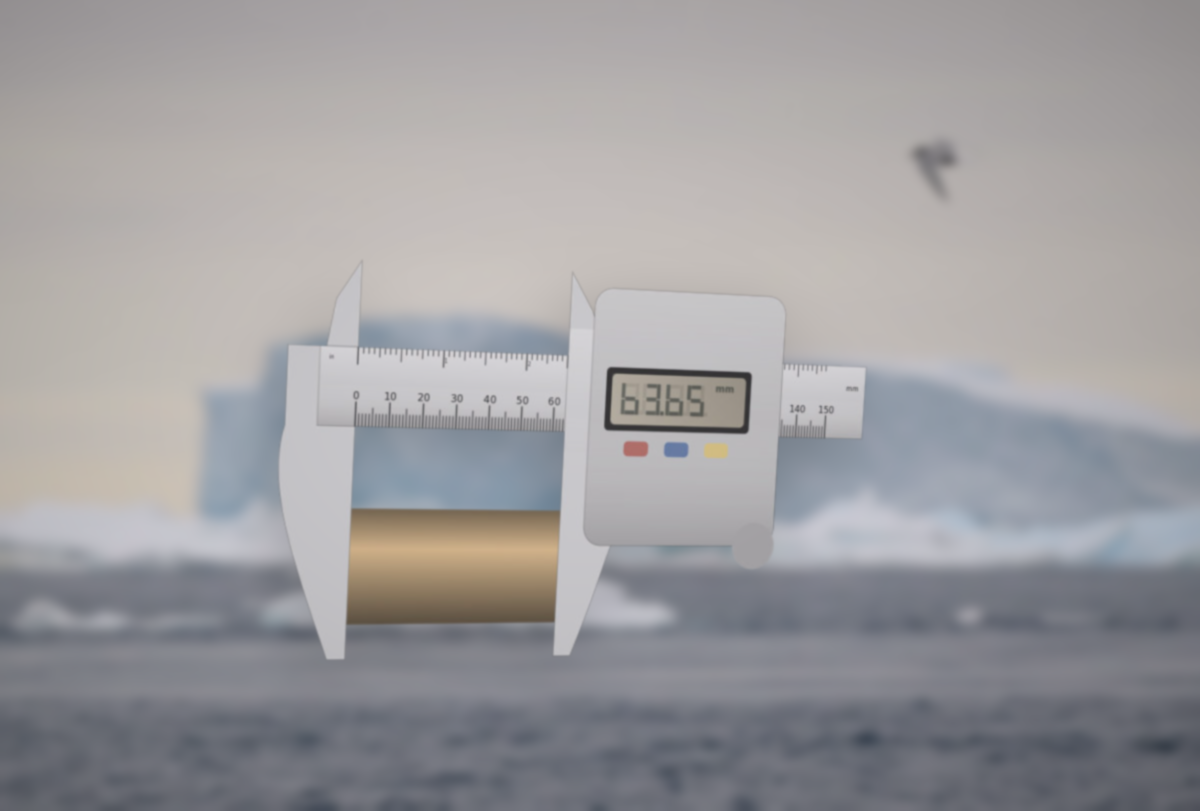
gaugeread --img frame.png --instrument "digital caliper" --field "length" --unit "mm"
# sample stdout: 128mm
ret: 63.65mm
